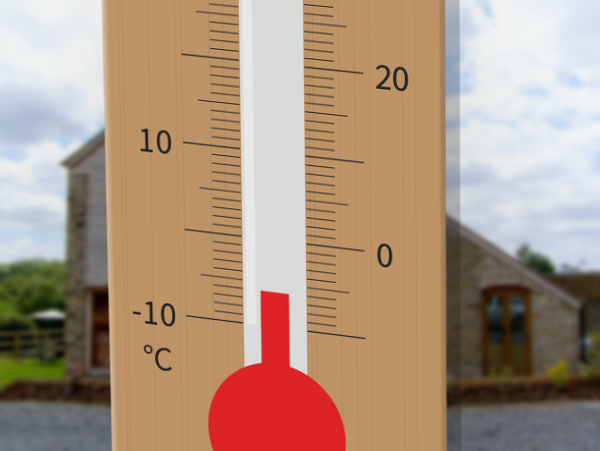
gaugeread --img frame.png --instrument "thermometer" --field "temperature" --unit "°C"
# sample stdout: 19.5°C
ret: -6°C
